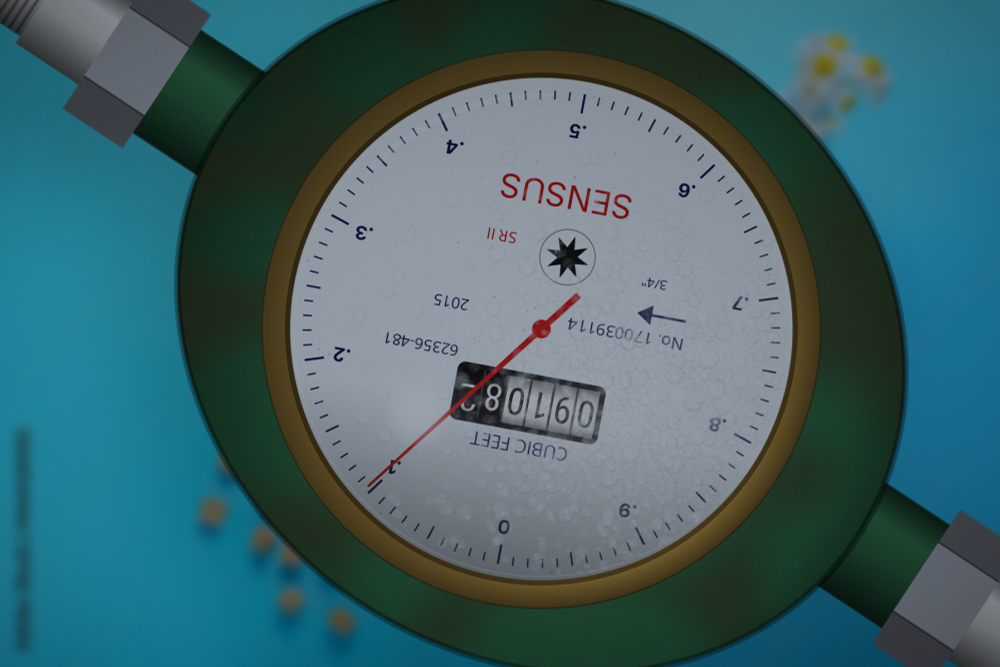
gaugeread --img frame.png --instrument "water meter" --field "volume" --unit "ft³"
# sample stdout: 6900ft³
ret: 91082.10ft³
